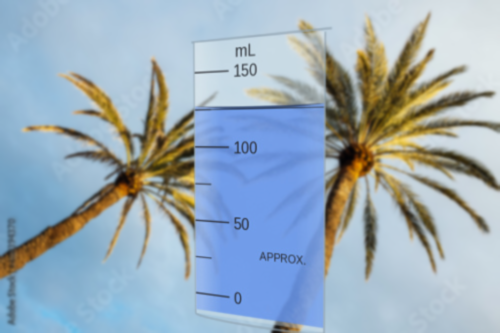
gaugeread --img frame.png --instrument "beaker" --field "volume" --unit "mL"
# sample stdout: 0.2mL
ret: 125mL
